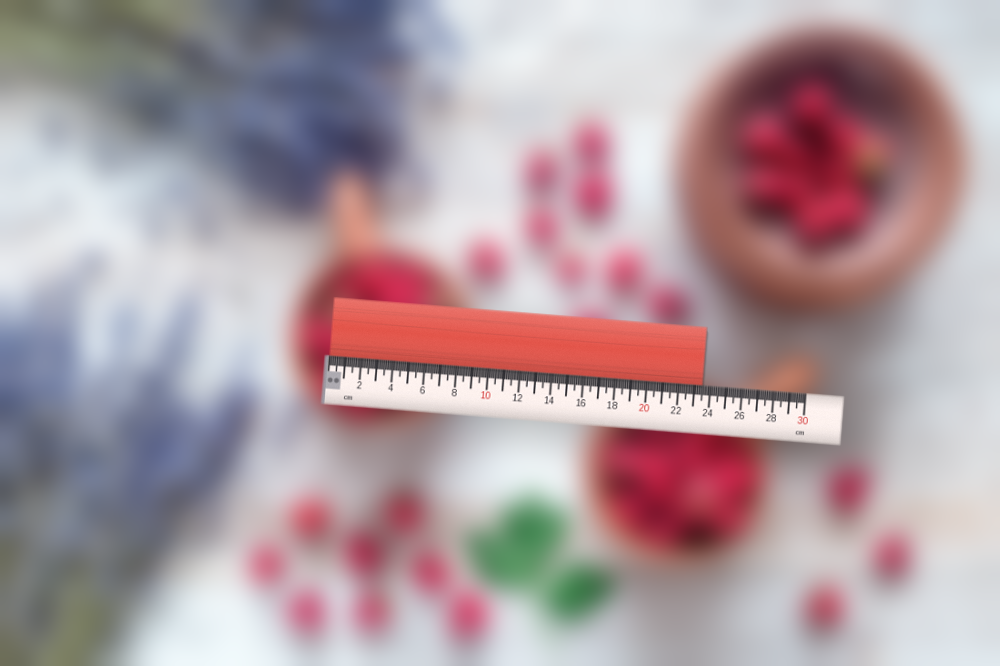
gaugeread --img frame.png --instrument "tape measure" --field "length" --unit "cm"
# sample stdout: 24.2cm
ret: 23.5cm
